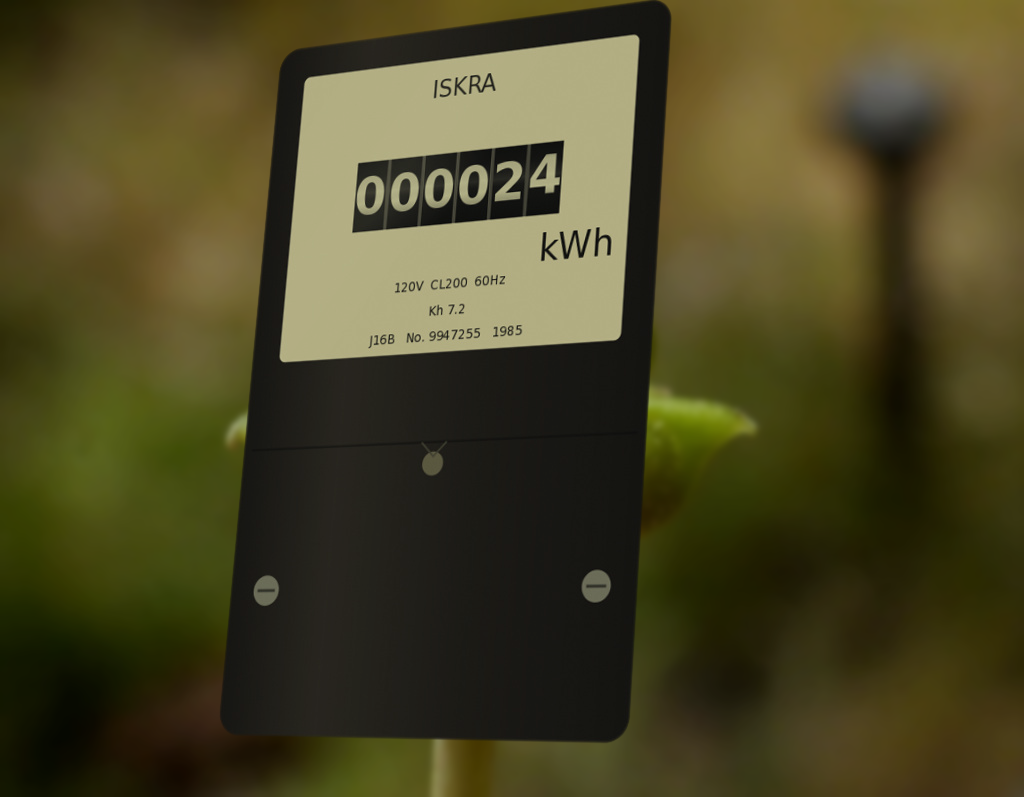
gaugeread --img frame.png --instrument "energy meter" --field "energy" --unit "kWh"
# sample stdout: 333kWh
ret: 24kWh
